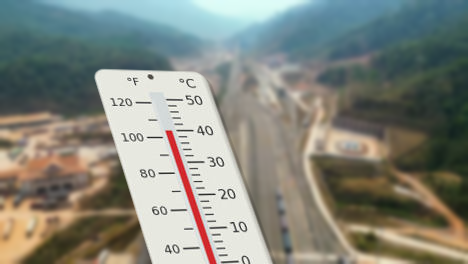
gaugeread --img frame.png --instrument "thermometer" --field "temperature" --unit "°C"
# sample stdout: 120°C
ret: 40°C
